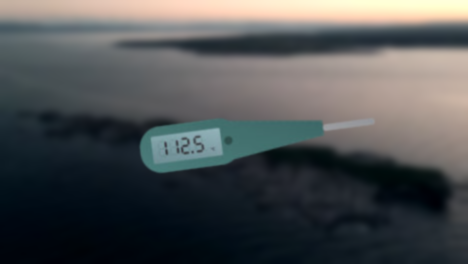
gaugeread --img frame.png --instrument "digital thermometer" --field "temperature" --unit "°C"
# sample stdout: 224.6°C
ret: 112.5°C
